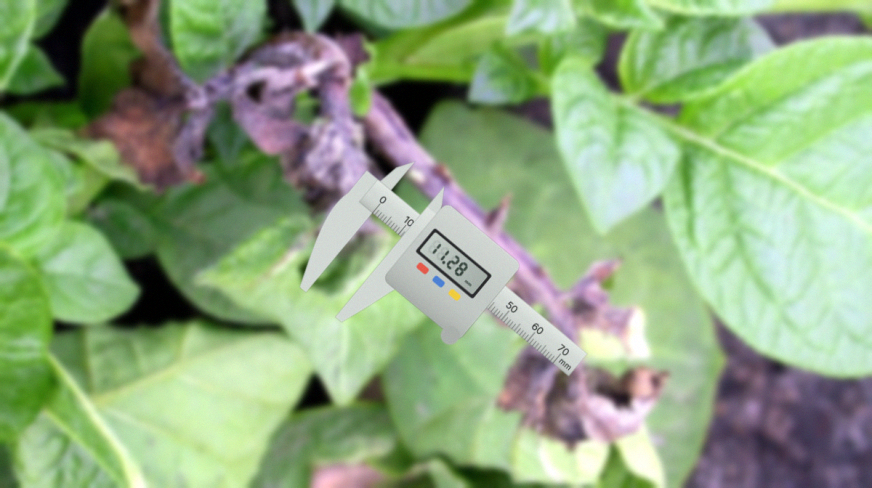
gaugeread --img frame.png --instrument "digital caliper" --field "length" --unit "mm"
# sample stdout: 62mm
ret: 11.28mm
